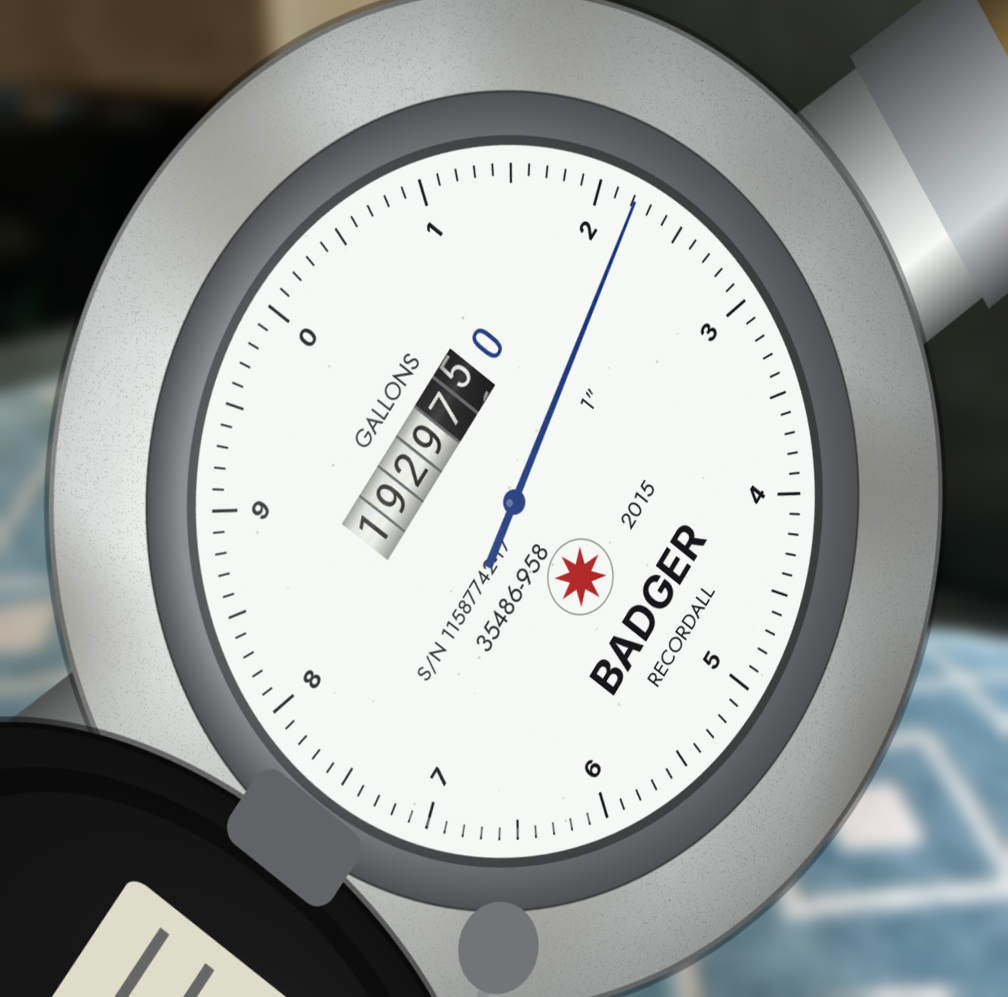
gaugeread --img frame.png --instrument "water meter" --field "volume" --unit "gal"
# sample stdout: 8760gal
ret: 1929752.2gal
